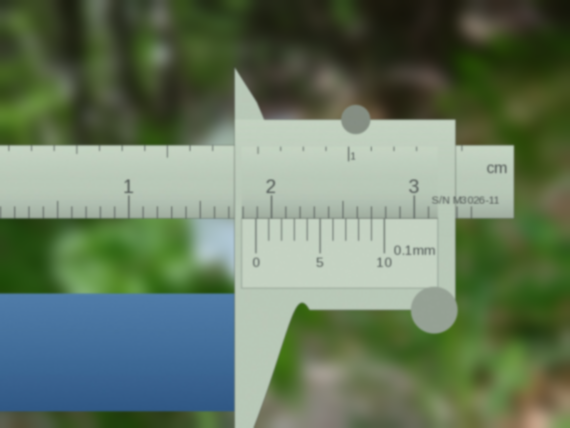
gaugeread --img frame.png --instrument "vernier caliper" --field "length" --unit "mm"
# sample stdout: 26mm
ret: 18.9mm
